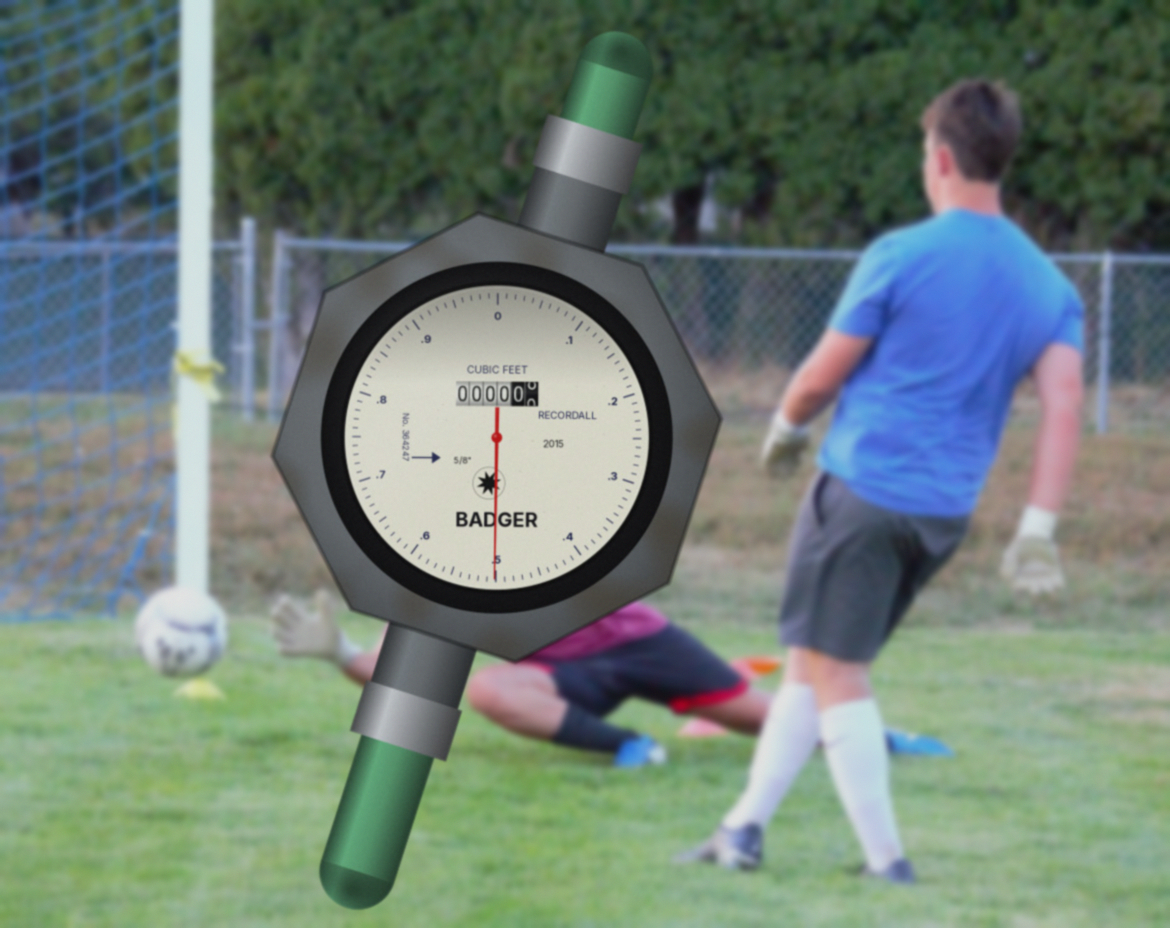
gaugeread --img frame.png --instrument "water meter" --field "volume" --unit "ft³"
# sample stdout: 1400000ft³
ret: 8.50ft³
